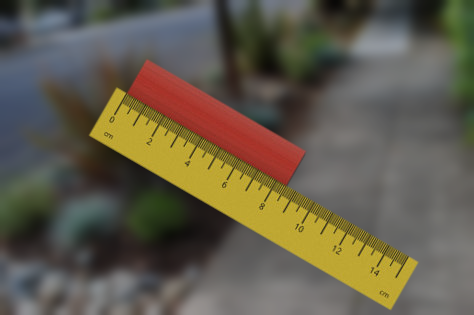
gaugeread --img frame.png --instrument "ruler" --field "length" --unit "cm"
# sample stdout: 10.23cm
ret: 8.5cm
